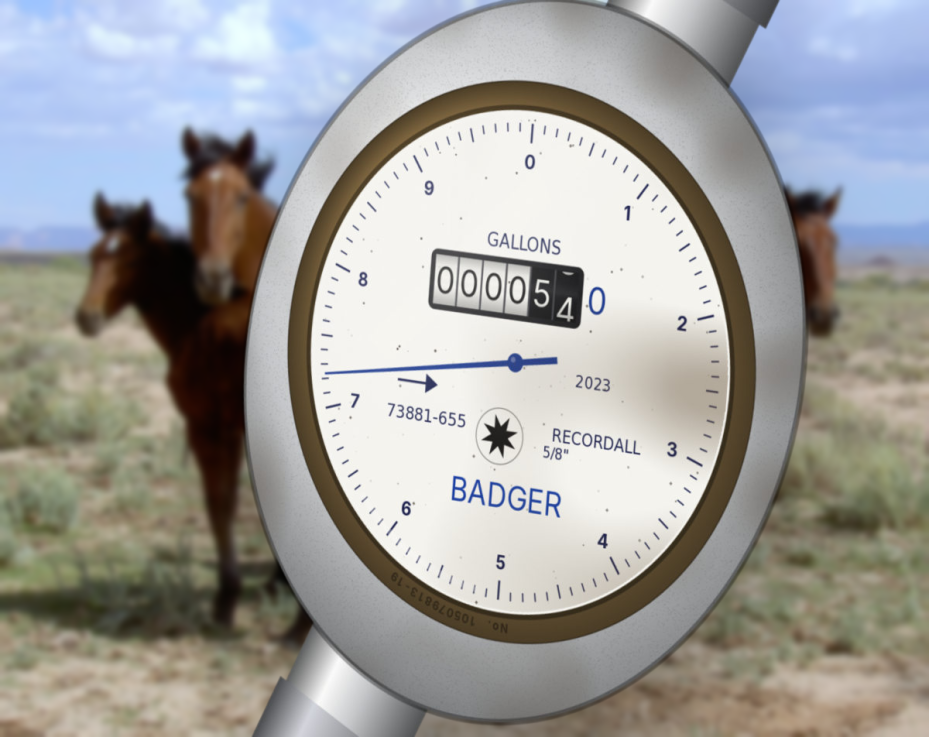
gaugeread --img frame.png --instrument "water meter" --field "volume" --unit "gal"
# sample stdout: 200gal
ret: 537.2gal
